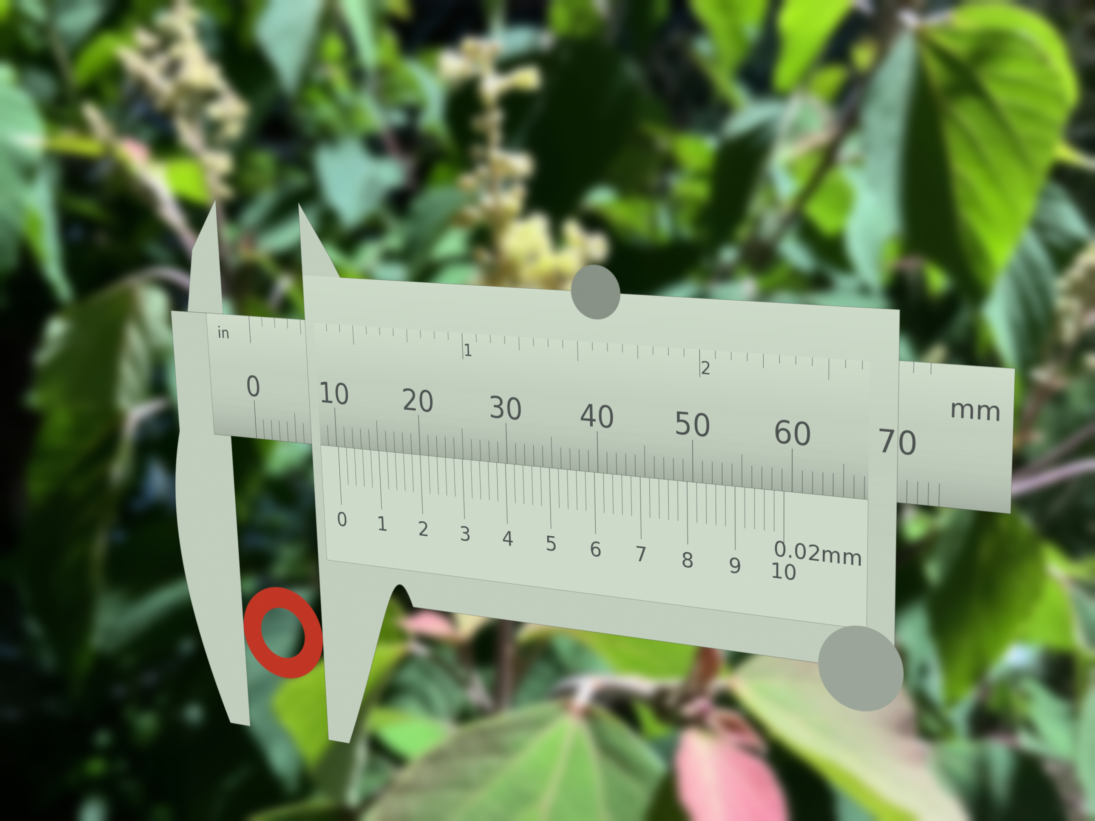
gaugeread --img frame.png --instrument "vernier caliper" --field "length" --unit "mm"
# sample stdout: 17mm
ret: 10.2mm
